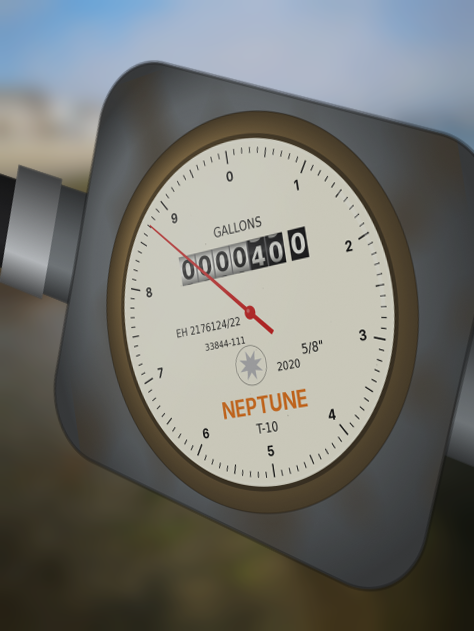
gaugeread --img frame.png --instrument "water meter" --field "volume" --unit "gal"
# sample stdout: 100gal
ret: 398.7gal
